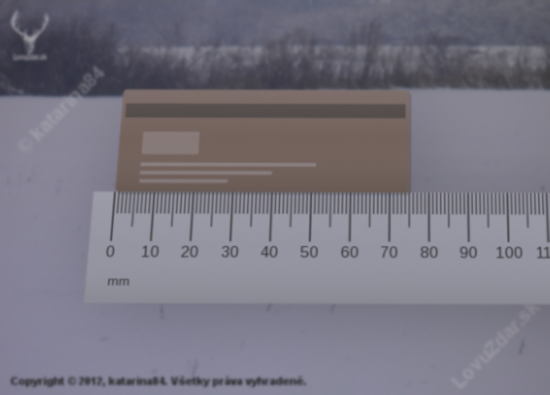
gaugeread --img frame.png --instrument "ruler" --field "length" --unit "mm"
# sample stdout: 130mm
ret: 75mm
